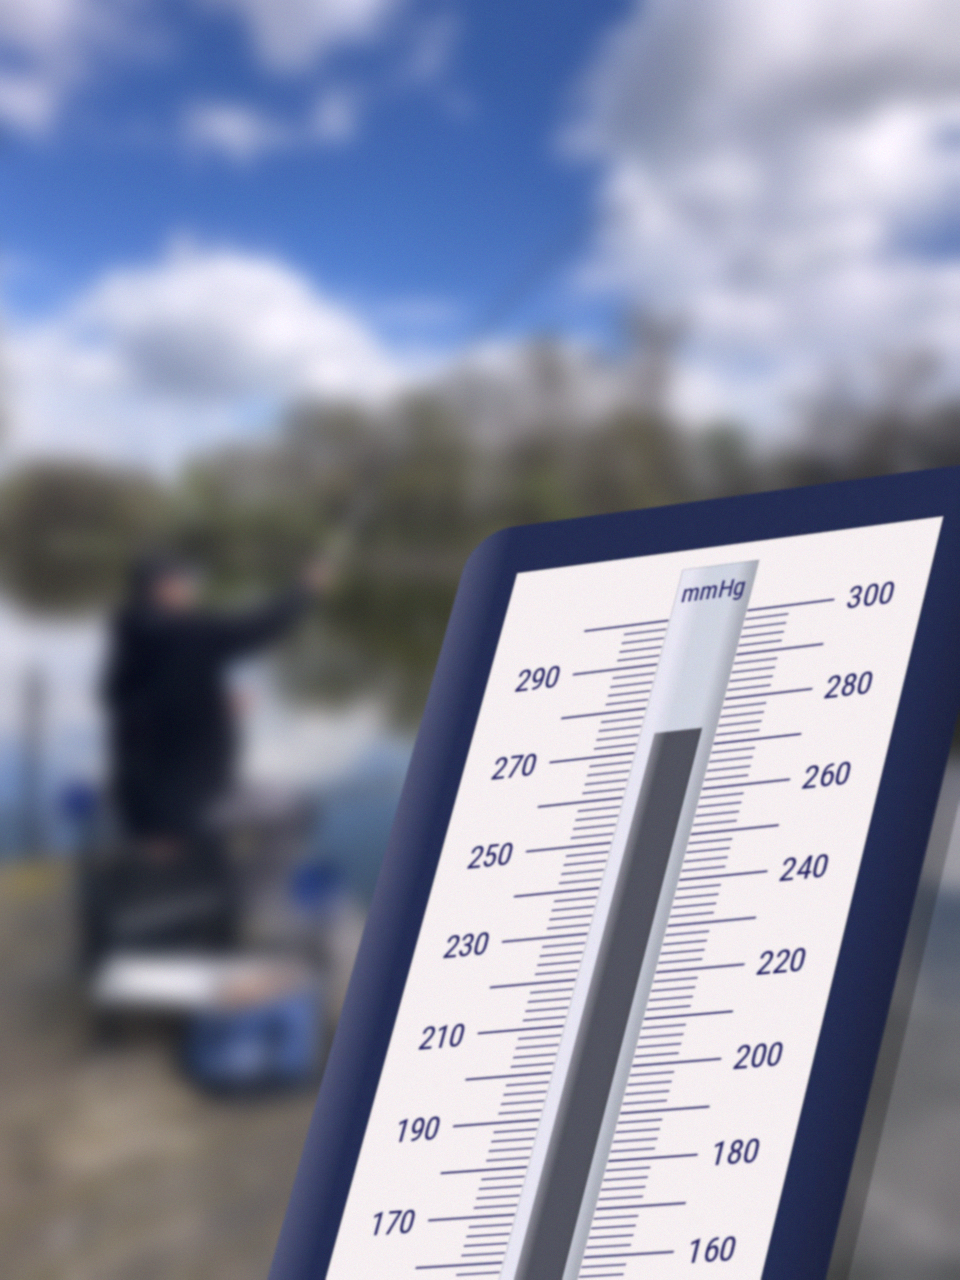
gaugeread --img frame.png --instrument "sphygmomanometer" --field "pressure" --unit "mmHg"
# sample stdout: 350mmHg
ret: 274mmHg
